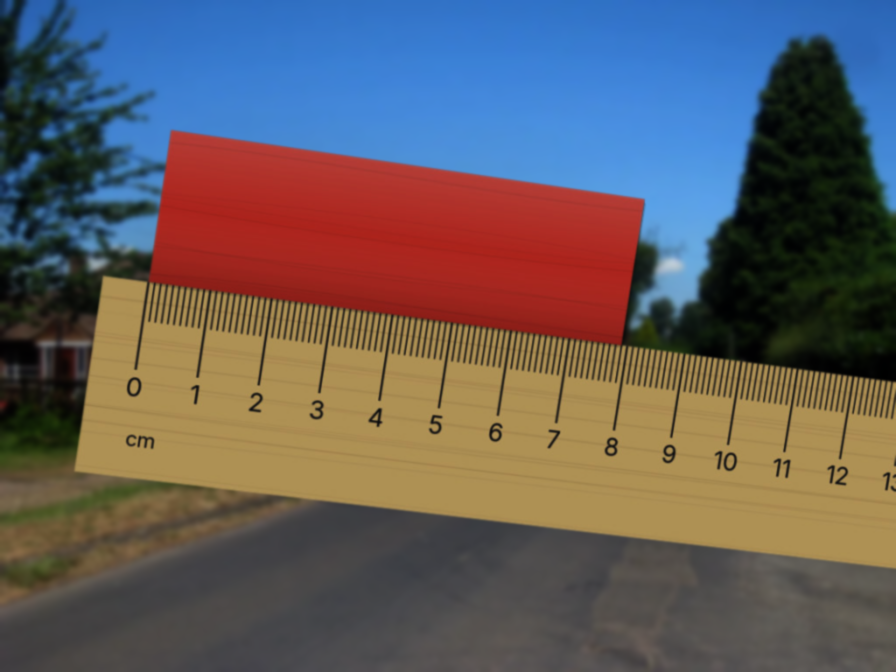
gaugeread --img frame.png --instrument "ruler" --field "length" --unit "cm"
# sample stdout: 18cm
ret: 7.9cm
